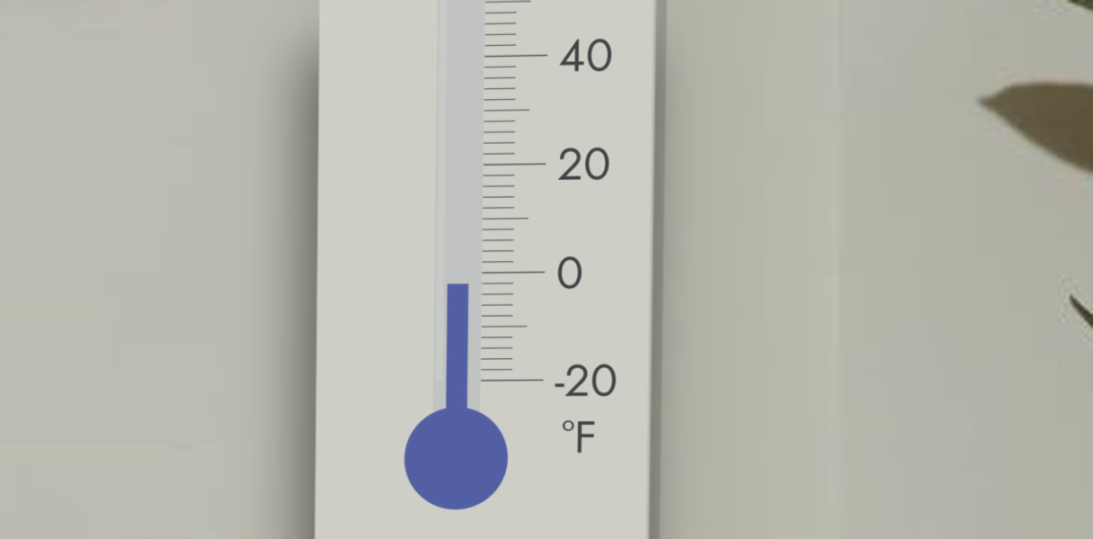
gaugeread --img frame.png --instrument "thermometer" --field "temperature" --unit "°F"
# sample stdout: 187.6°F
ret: -2°F
